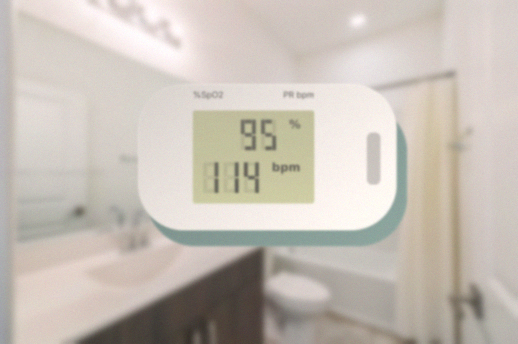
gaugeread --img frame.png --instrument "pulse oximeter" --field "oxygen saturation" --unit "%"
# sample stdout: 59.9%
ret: 95%
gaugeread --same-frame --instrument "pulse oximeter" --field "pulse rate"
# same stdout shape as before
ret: 114bpm
